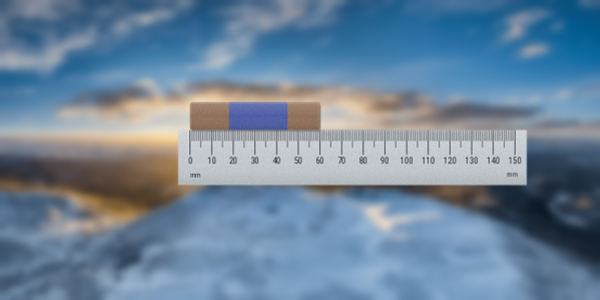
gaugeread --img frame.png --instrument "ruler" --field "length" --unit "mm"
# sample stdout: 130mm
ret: 60mm
